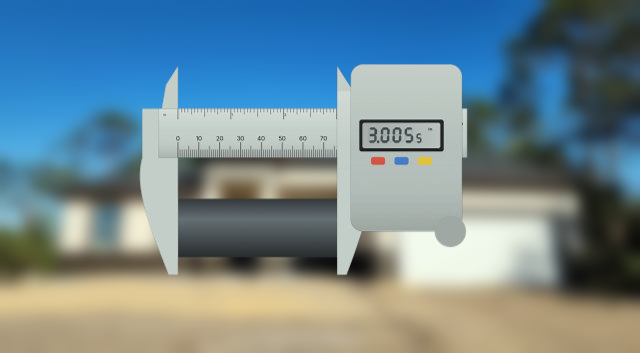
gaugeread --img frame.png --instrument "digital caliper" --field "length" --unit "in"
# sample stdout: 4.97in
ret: 3.0055in
